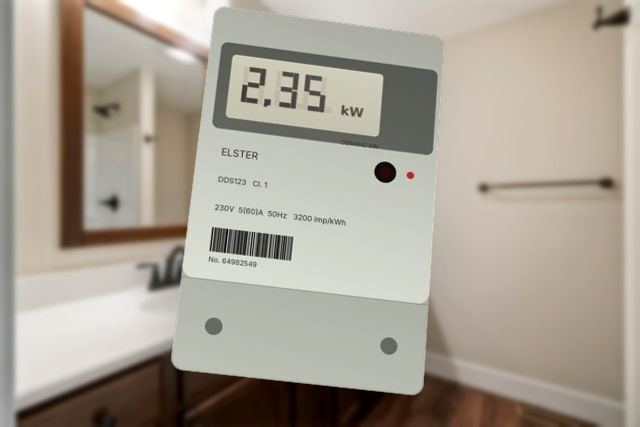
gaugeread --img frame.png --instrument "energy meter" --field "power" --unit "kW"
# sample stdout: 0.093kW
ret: 2.35kW
